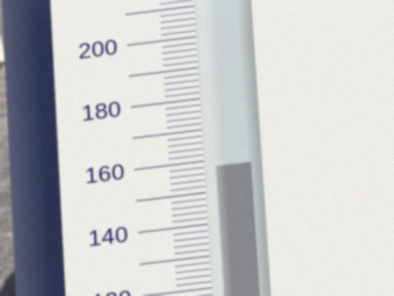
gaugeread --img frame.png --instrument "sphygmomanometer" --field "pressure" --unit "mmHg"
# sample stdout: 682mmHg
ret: 158mmHg
